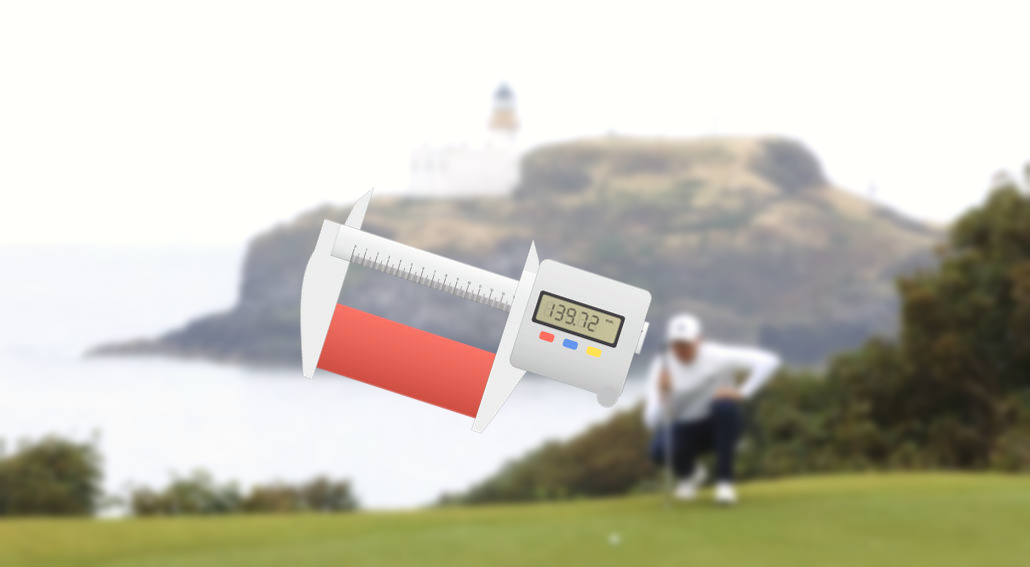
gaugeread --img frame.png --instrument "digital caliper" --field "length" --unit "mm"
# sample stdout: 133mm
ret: 139.72mm
